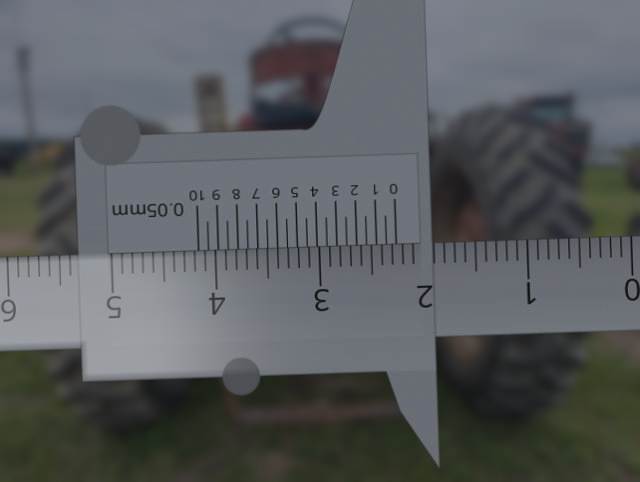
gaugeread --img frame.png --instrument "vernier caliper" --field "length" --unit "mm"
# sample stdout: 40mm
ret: 22.6mm
